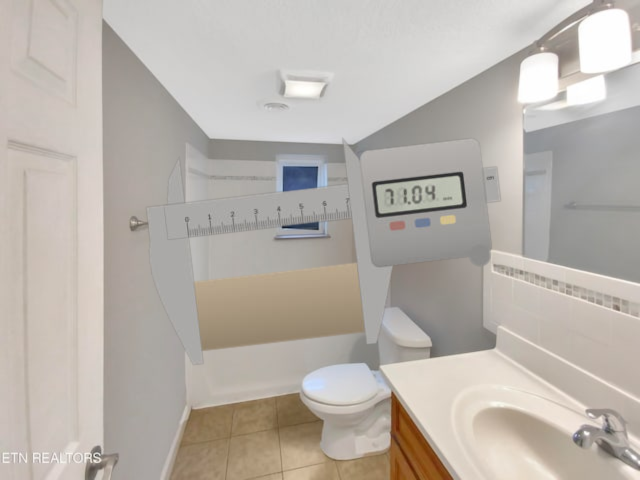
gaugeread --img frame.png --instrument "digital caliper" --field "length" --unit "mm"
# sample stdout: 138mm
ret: 71.04mm
